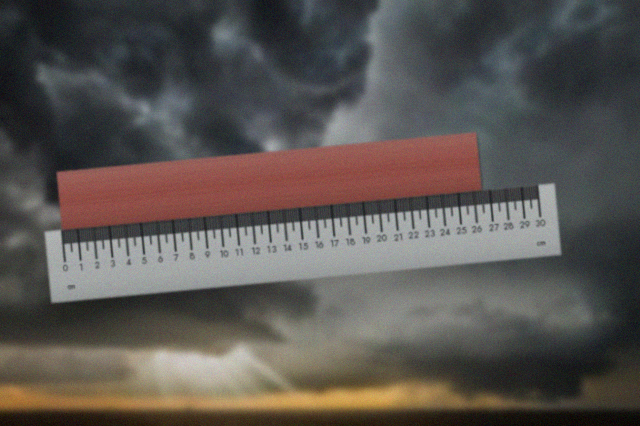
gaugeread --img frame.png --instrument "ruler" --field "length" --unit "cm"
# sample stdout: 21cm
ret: 26.5cm
